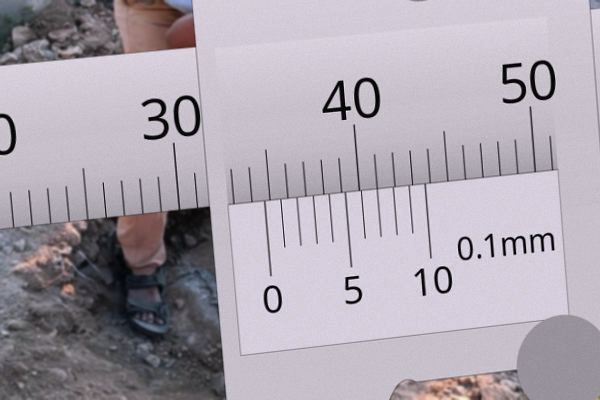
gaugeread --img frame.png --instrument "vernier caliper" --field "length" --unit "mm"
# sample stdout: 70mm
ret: 34.7mm
